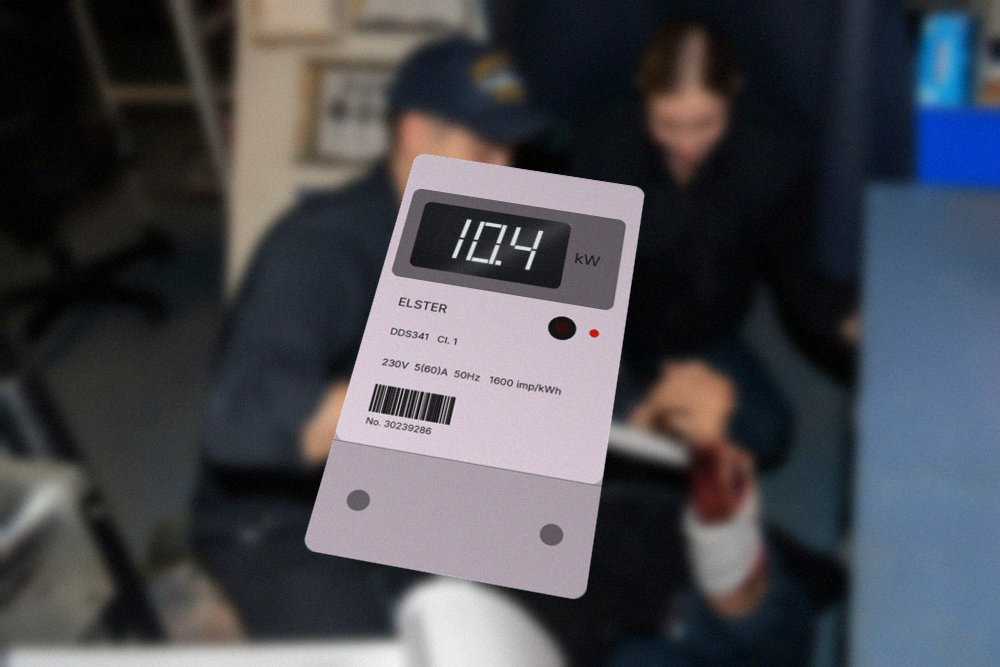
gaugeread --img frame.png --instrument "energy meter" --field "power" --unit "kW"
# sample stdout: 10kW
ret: 10.4kW
